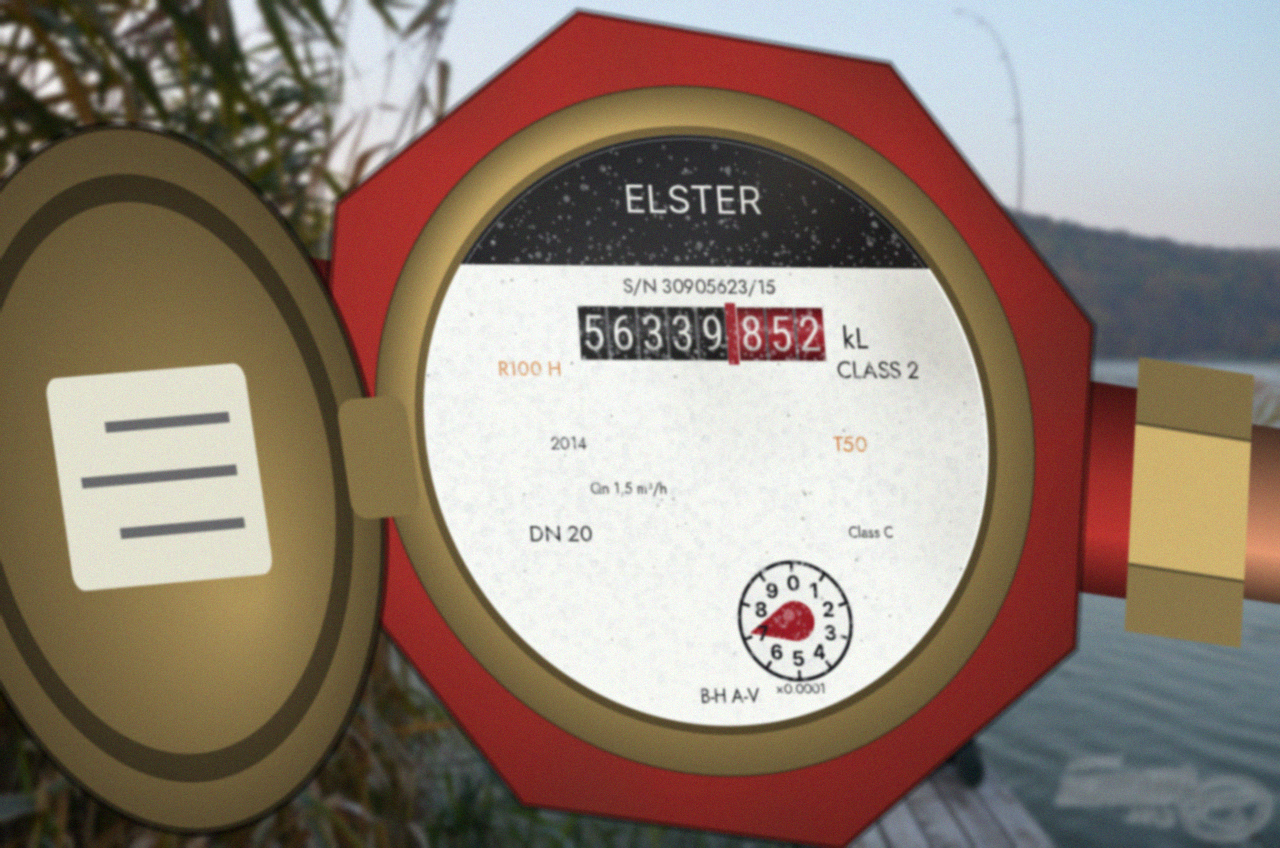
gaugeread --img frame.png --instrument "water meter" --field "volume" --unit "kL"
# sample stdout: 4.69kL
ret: 56339.8527kL
